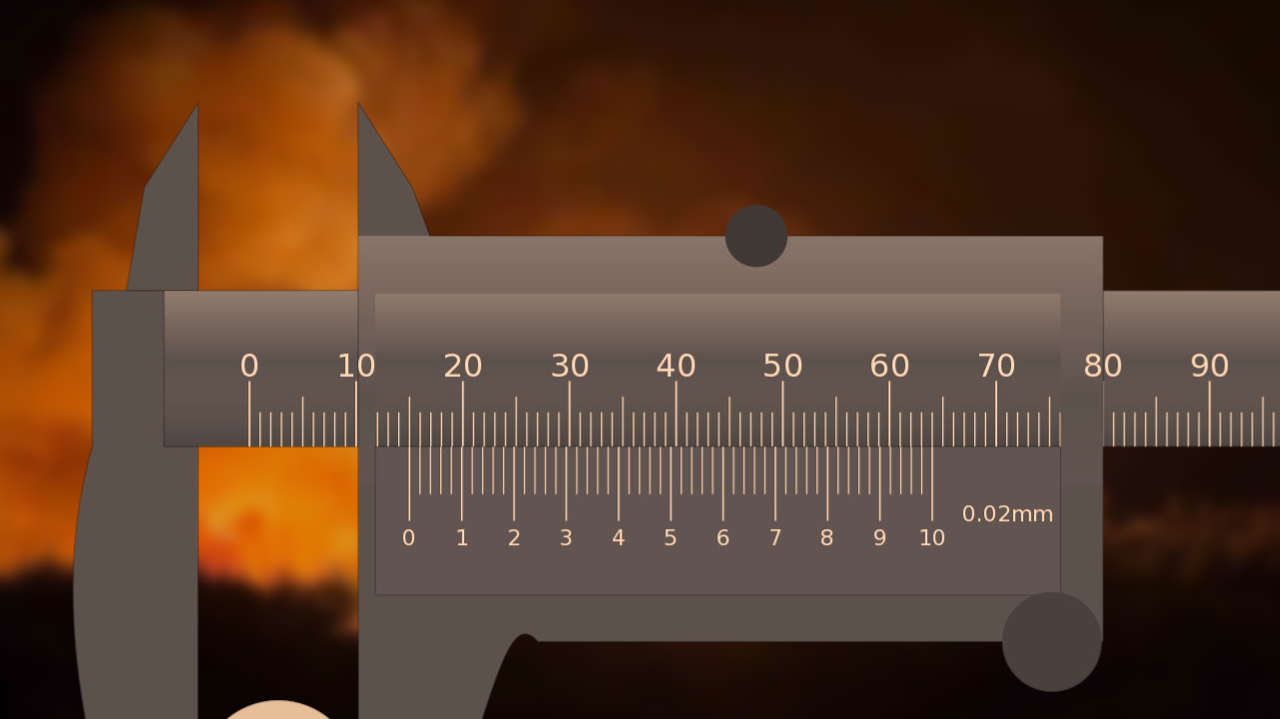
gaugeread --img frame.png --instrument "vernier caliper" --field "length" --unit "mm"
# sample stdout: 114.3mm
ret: 15.0mm
